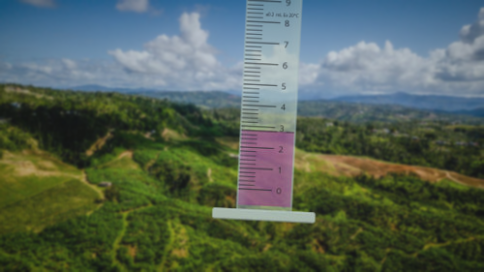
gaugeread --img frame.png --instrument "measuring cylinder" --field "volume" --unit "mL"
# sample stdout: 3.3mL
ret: 2.8mL
